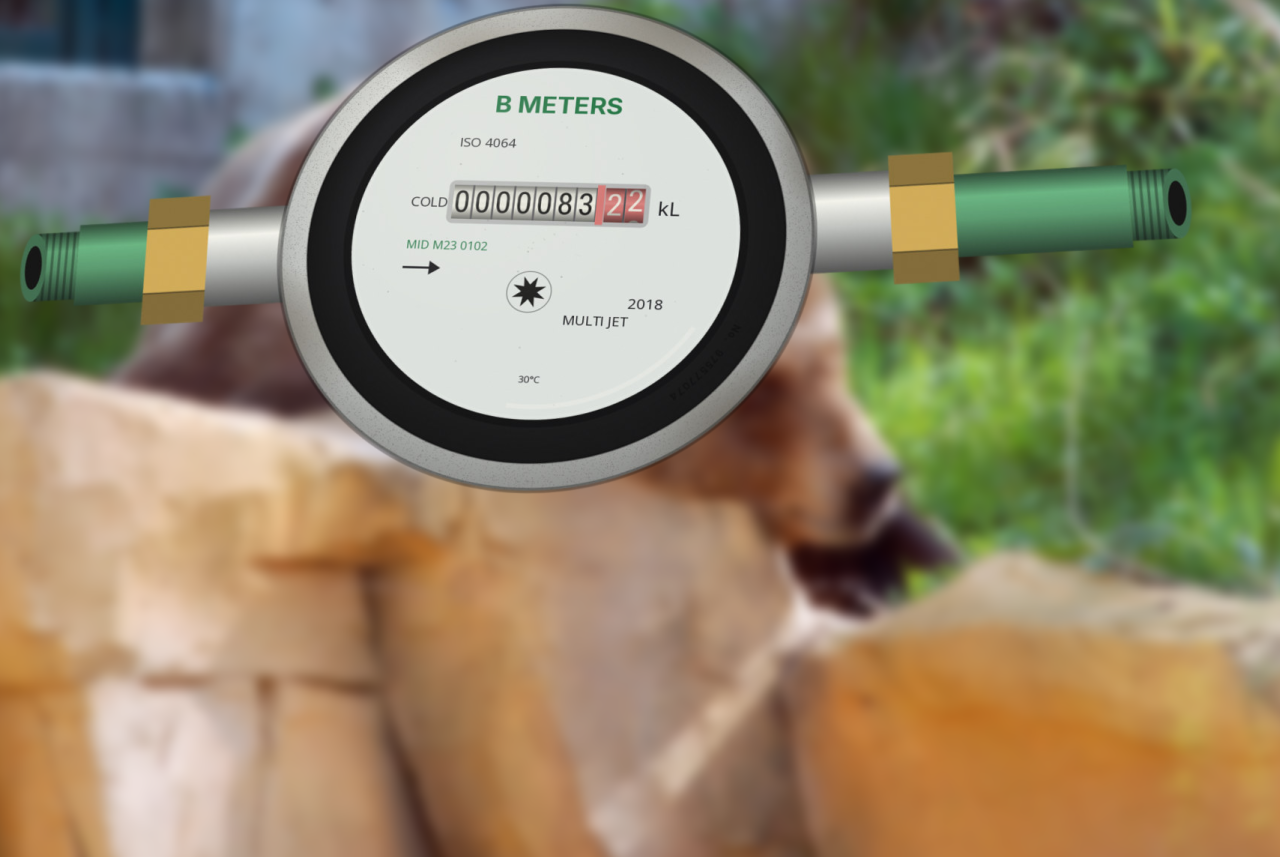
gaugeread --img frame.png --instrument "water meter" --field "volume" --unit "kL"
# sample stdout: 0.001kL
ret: 83.22kL
